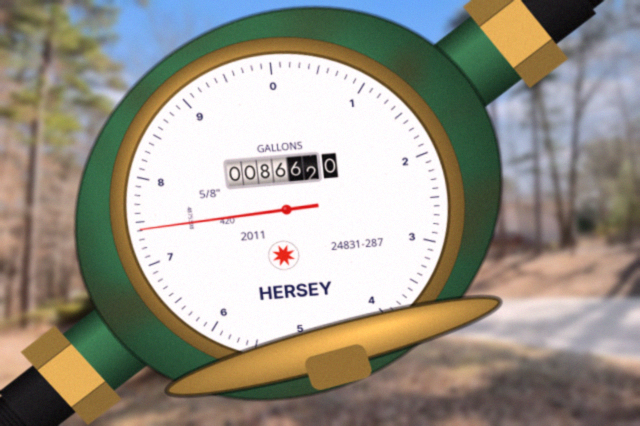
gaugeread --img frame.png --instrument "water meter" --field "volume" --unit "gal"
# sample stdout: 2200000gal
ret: 86617.4gal
